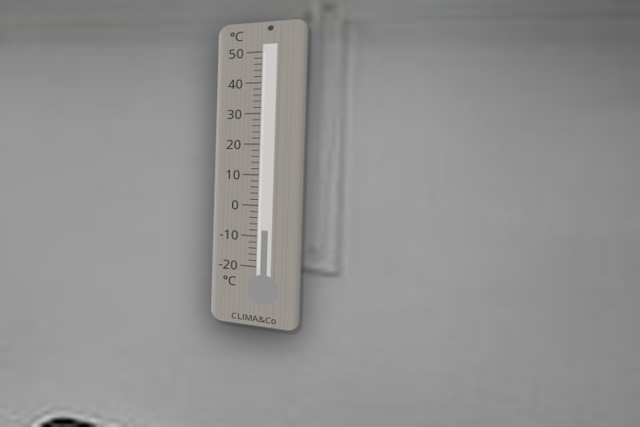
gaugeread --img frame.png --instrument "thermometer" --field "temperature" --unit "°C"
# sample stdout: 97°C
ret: -8°C
